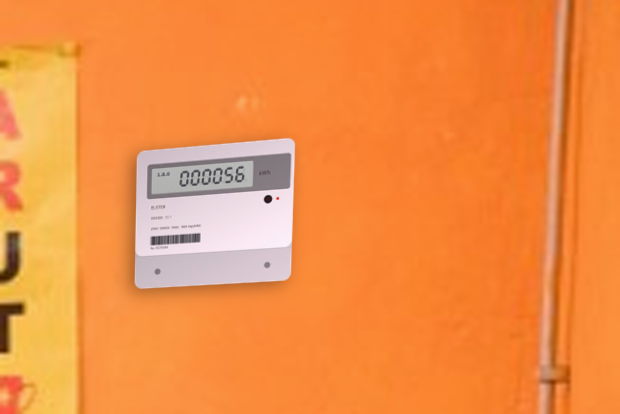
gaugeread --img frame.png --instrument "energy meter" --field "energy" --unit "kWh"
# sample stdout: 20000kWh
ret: 56kWh
